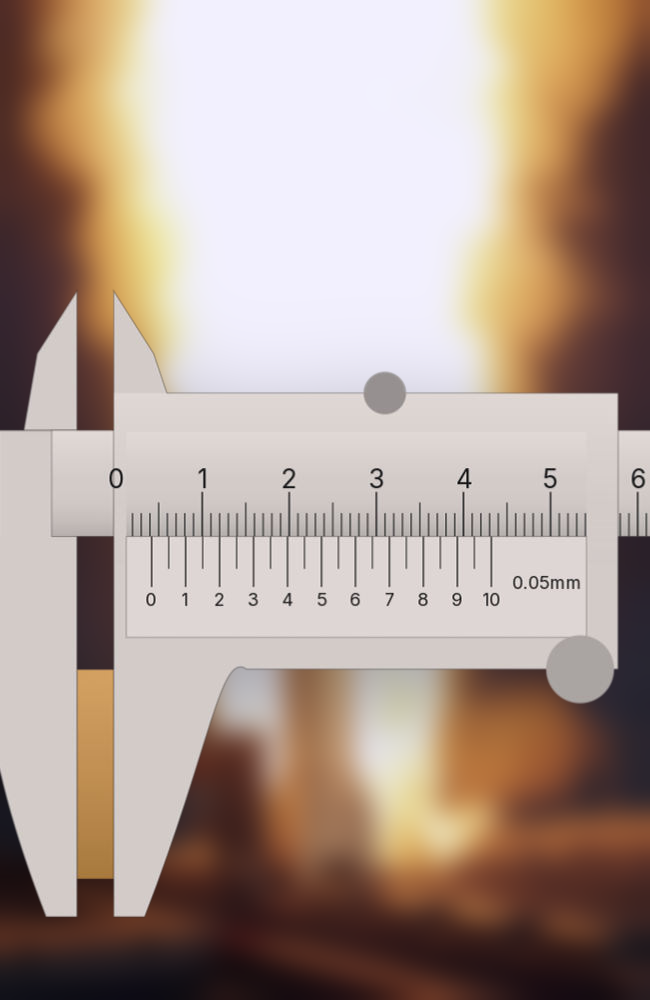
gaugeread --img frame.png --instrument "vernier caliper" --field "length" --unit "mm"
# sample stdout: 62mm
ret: 4.2mm
